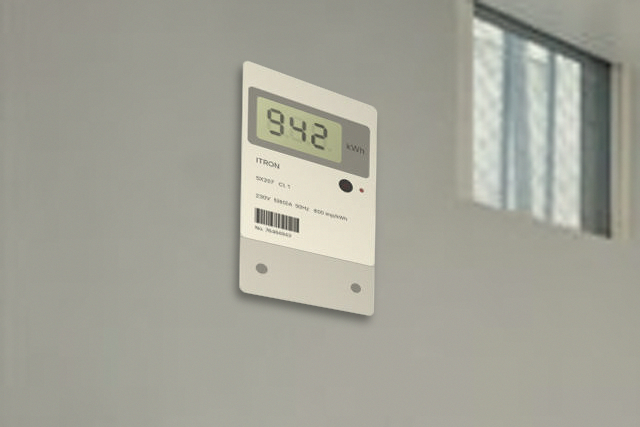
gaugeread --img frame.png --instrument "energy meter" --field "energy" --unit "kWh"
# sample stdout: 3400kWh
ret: 942kWh
